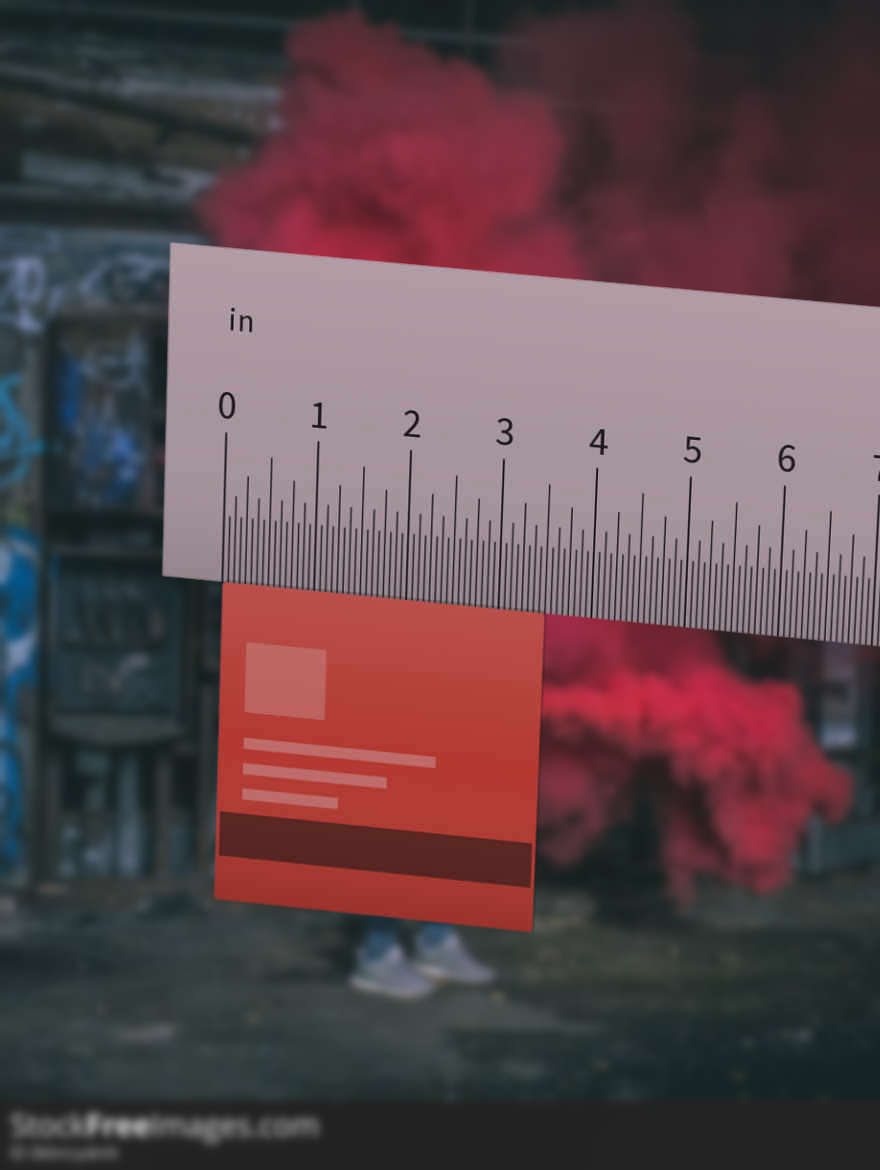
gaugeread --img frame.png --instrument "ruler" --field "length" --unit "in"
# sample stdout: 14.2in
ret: 3.5in
